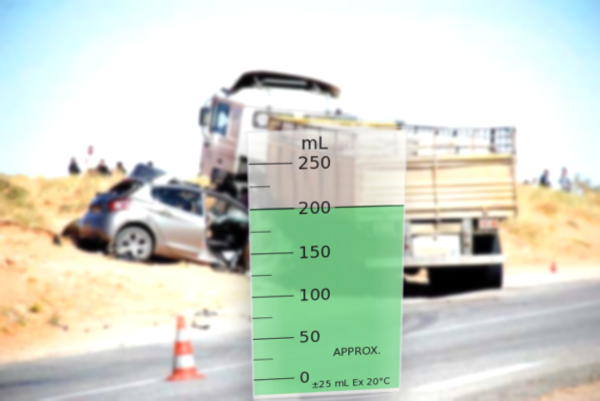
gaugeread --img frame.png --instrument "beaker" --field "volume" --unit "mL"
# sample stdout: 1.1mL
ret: 200mL
